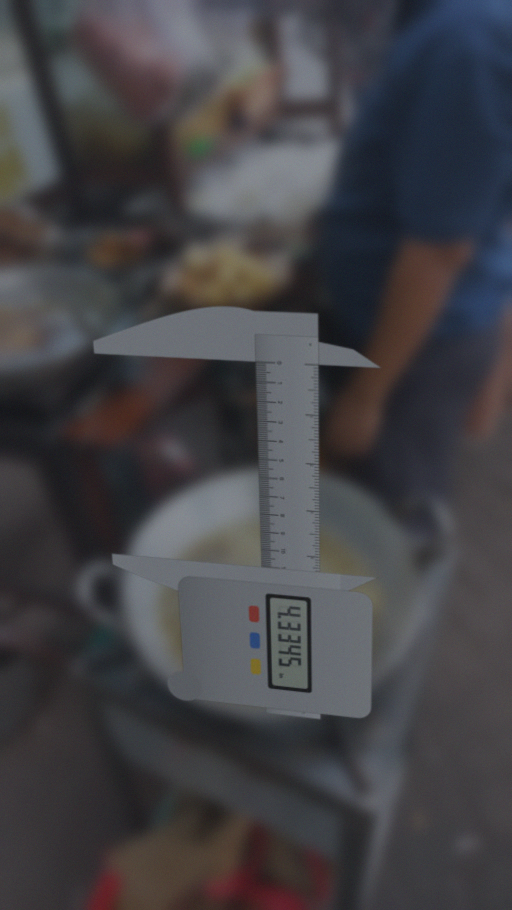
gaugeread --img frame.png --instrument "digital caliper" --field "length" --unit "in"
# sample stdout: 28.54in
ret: 4.3345in
